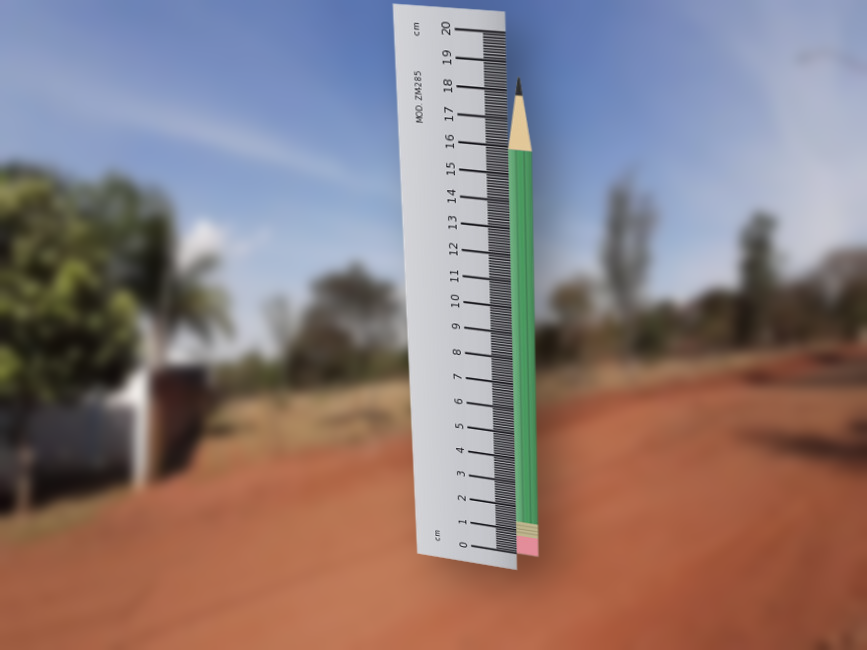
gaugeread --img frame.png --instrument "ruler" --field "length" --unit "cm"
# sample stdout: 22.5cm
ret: 18.5cm
